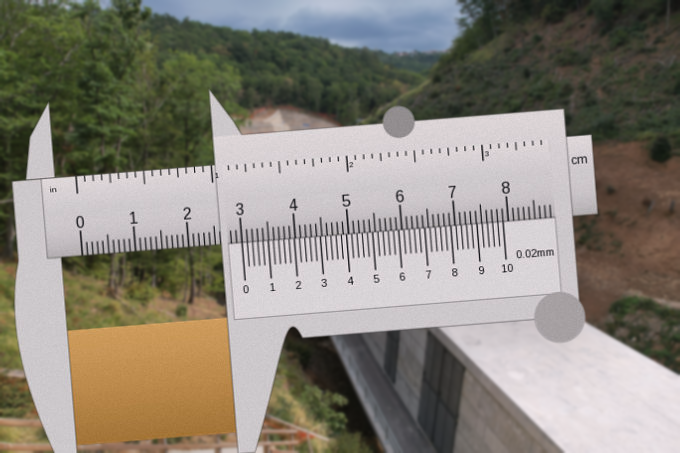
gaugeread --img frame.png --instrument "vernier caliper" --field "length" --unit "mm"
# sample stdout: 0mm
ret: 30.0mm
